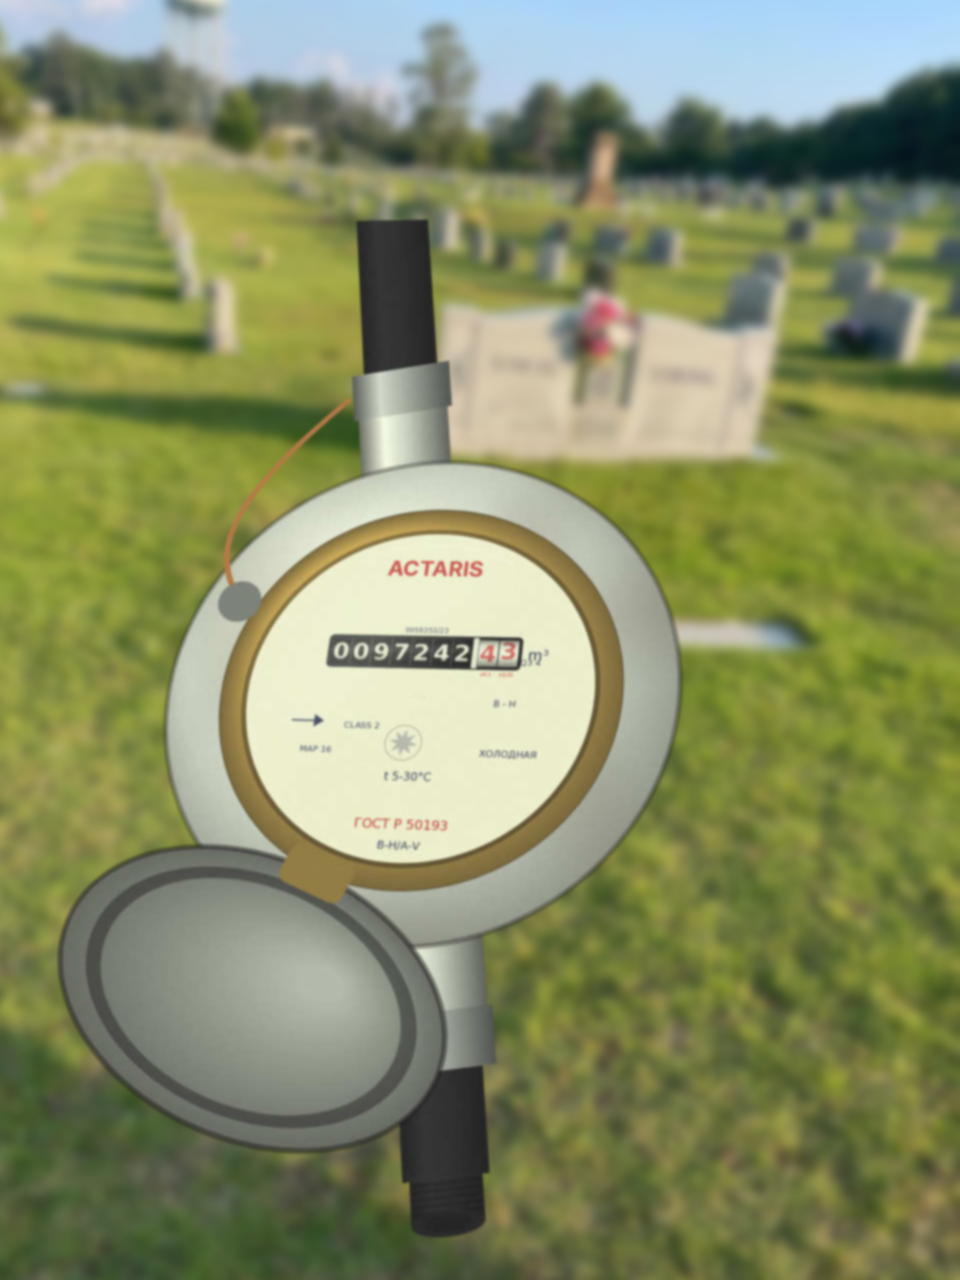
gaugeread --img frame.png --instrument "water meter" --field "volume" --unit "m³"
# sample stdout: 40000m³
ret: 97242.43m³
